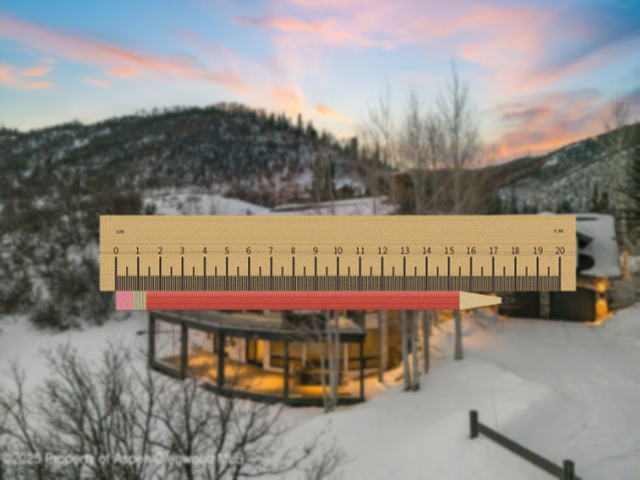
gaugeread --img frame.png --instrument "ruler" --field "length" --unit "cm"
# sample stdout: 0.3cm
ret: 18cm
